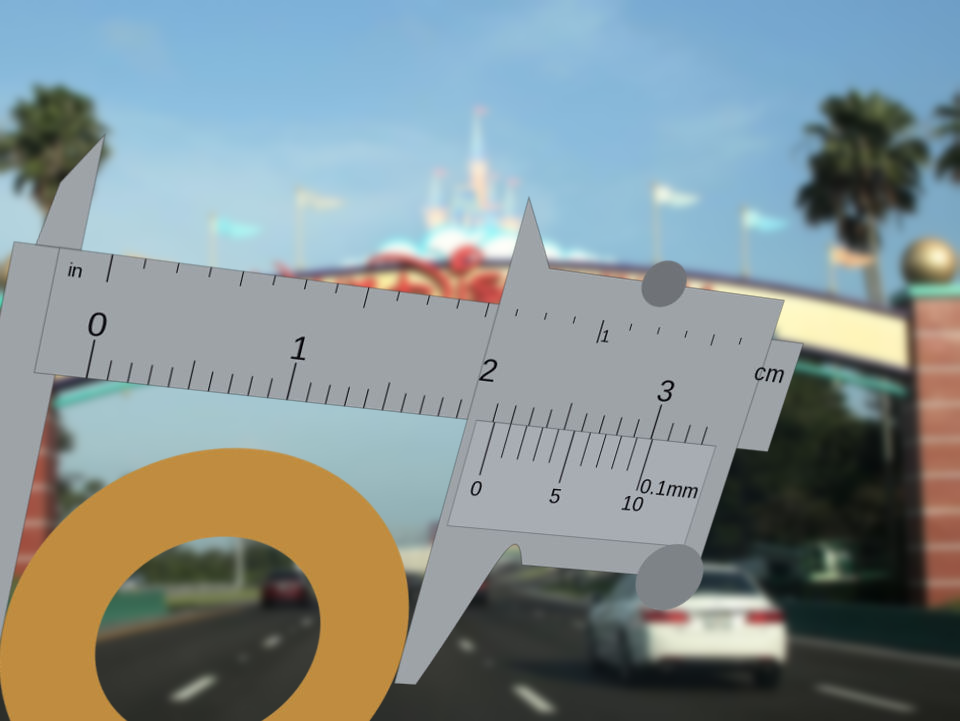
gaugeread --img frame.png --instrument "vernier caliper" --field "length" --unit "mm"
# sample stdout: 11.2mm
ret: 21.1mm
